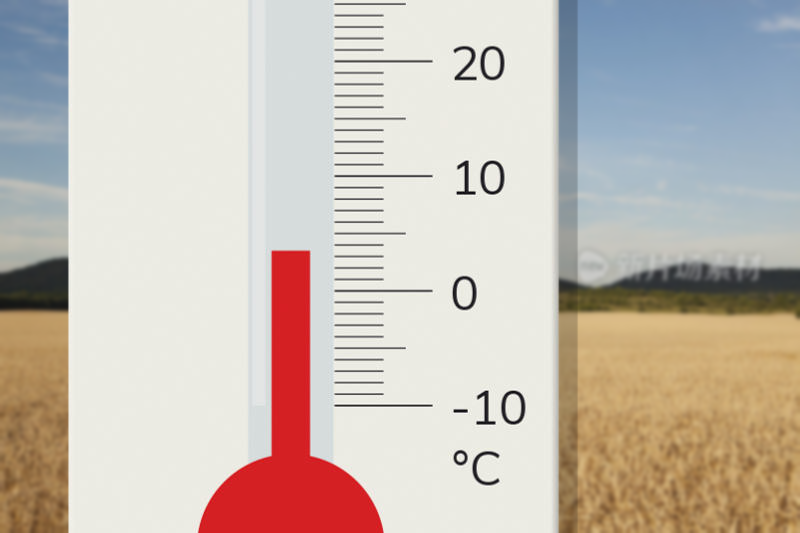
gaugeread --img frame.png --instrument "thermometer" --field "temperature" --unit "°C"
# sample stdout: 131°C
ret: 3.5°C
